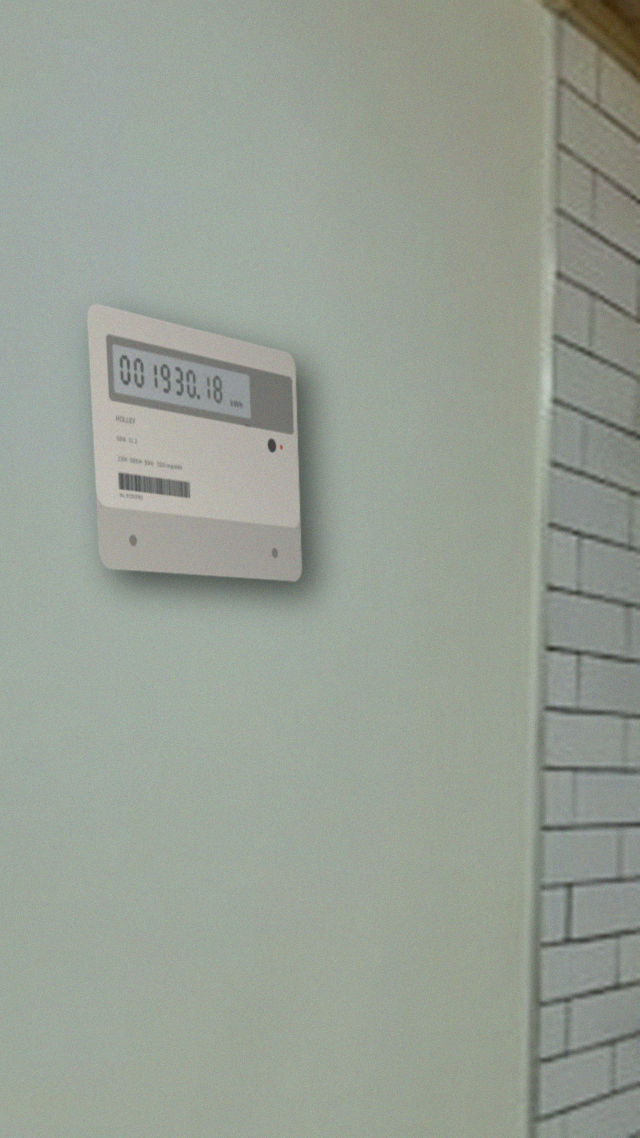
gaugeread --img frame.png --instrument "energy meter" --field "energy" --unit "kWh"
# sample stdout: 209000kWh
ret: 1930.18kWh
